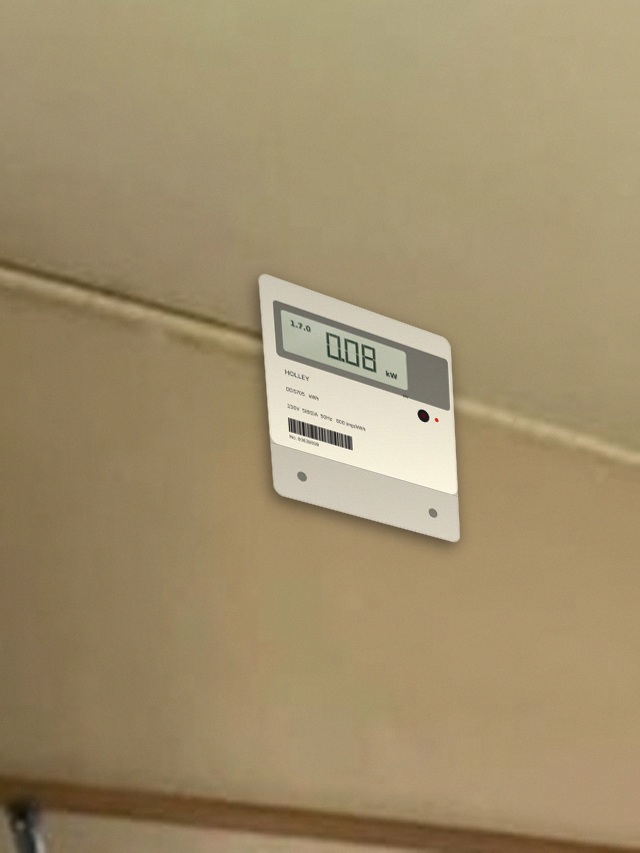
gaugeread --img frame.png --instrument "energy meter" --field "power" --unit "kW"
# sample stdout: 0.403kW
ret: 0.08kW
